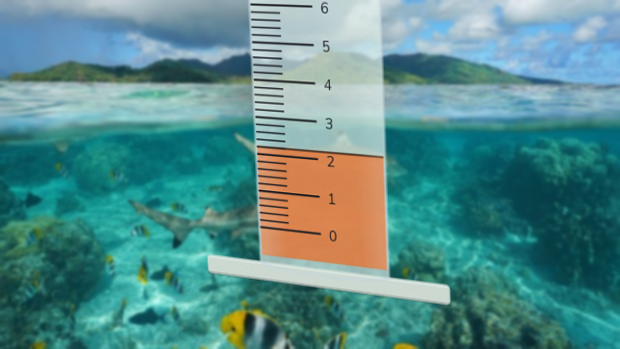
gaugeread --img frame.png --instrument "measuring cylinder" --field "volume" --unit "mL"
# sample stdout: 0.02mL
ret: 2.2mL
